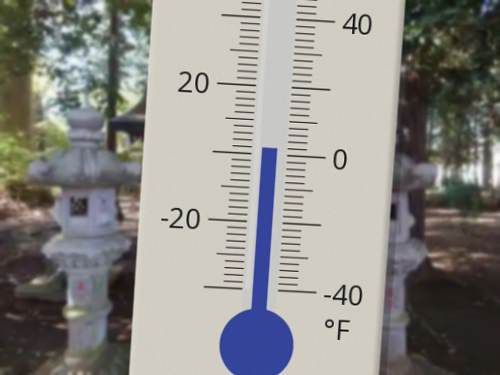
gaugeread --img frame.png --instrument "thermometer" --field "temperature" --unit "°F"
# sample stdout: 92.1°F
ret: 2°F
